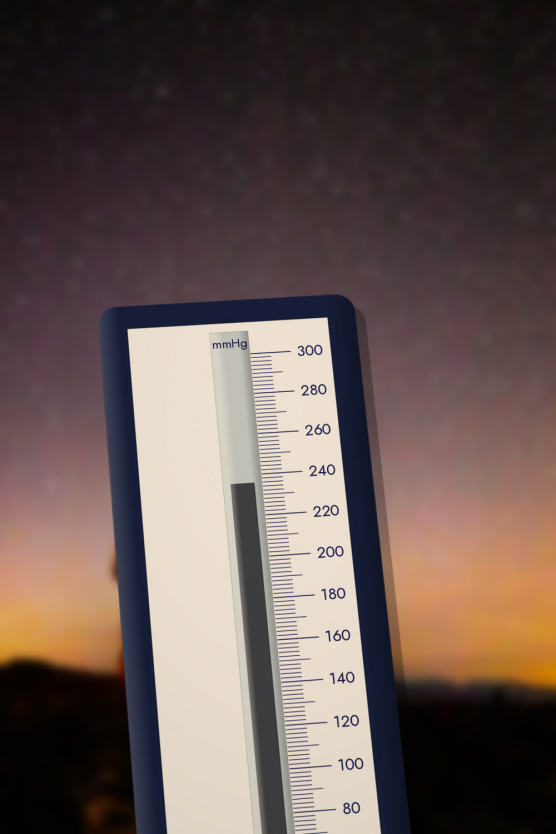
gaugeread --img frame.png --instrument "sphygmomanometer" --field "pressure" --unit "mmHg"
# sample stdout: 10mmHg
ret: 236mmHg
